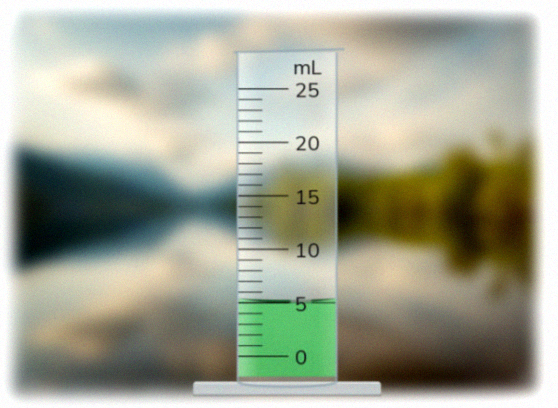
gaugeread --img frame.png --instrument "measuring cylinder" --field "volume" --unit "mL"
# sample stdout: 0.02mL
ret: 5mL
